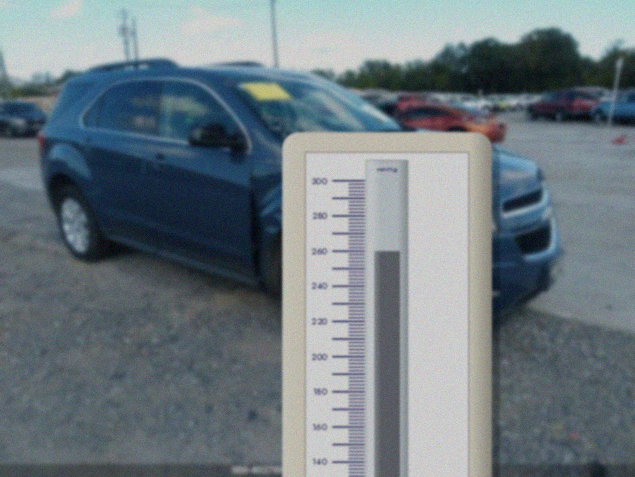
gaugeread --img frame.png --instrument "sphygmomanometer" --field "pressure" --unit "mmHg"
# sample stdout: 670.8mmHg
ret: 260mmHg
